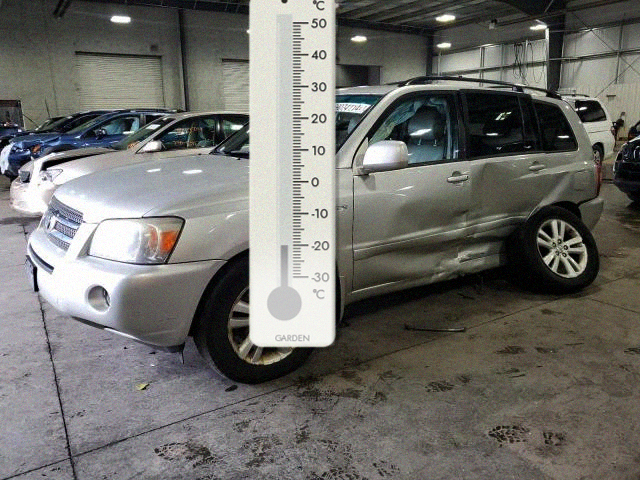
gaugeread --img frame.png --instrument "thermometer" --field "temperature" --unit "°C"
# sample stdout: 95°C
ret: -20°C
